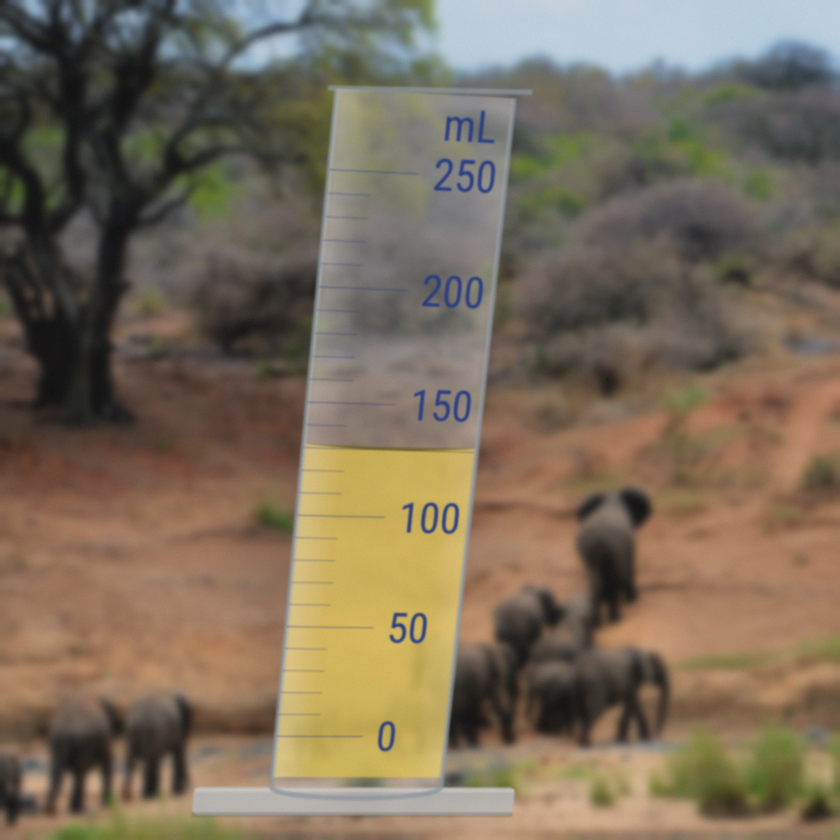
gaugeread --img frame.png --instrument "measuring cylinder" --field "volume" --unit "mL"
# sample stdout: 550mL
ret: 130mL
